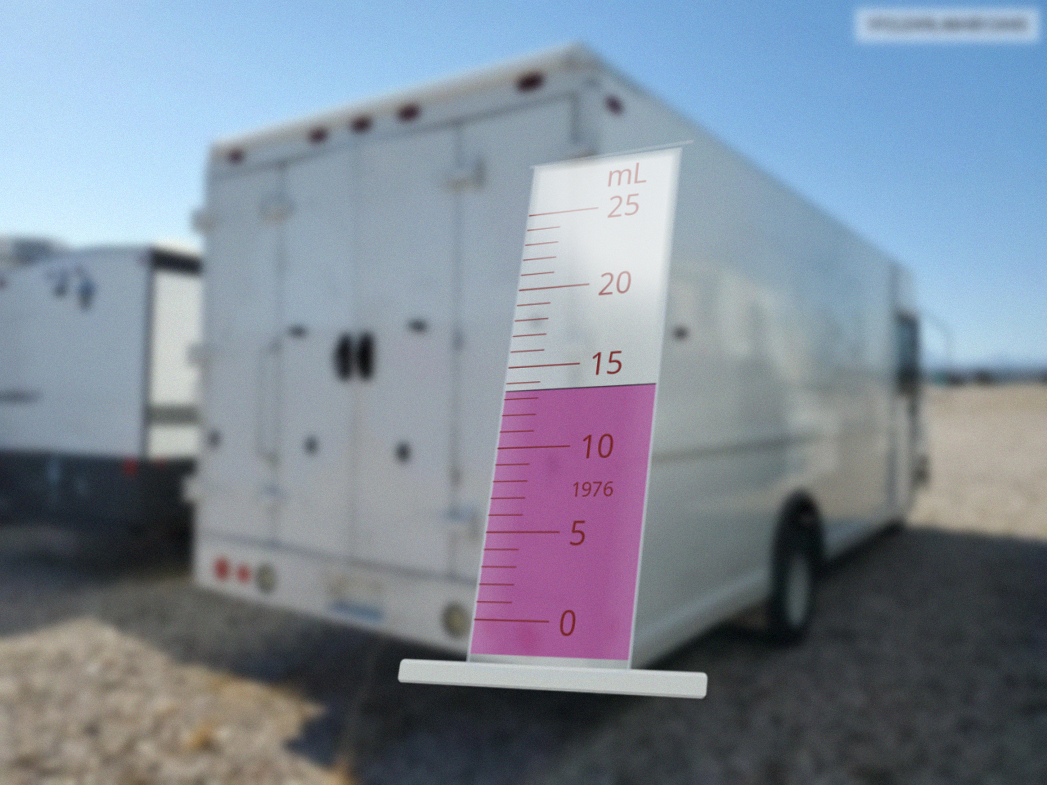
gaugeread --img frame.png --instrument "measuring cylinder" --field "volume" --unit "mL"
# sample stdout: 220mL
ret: 13.5mL
